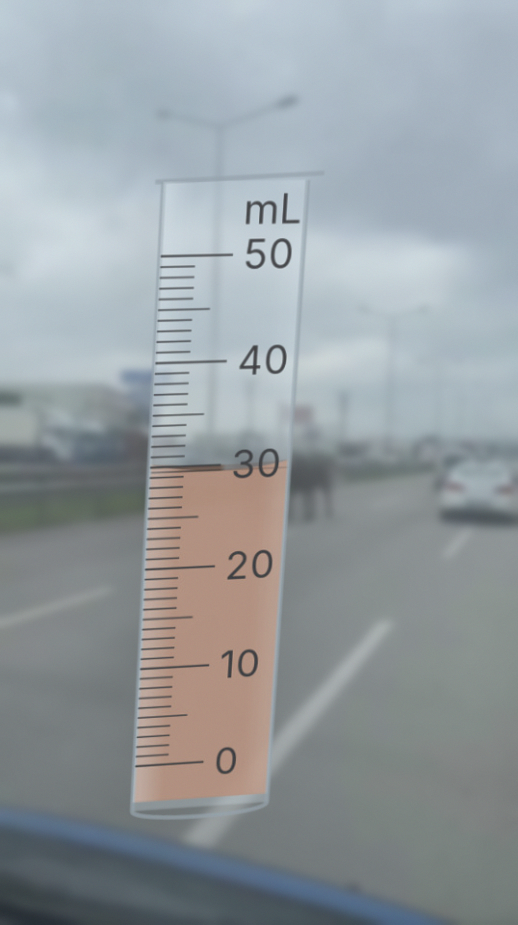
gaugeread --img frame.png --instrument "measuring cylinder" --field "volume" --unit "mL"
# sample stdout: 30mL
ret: 29.5mL
